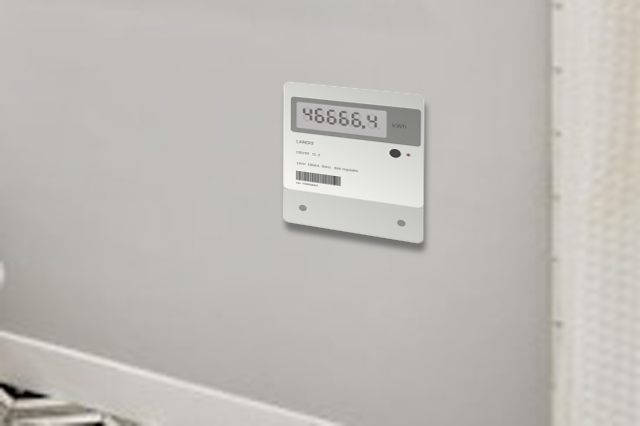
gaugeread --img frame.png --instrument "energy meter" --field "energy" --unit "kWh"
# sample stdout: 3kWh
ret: 46666.4kWh
